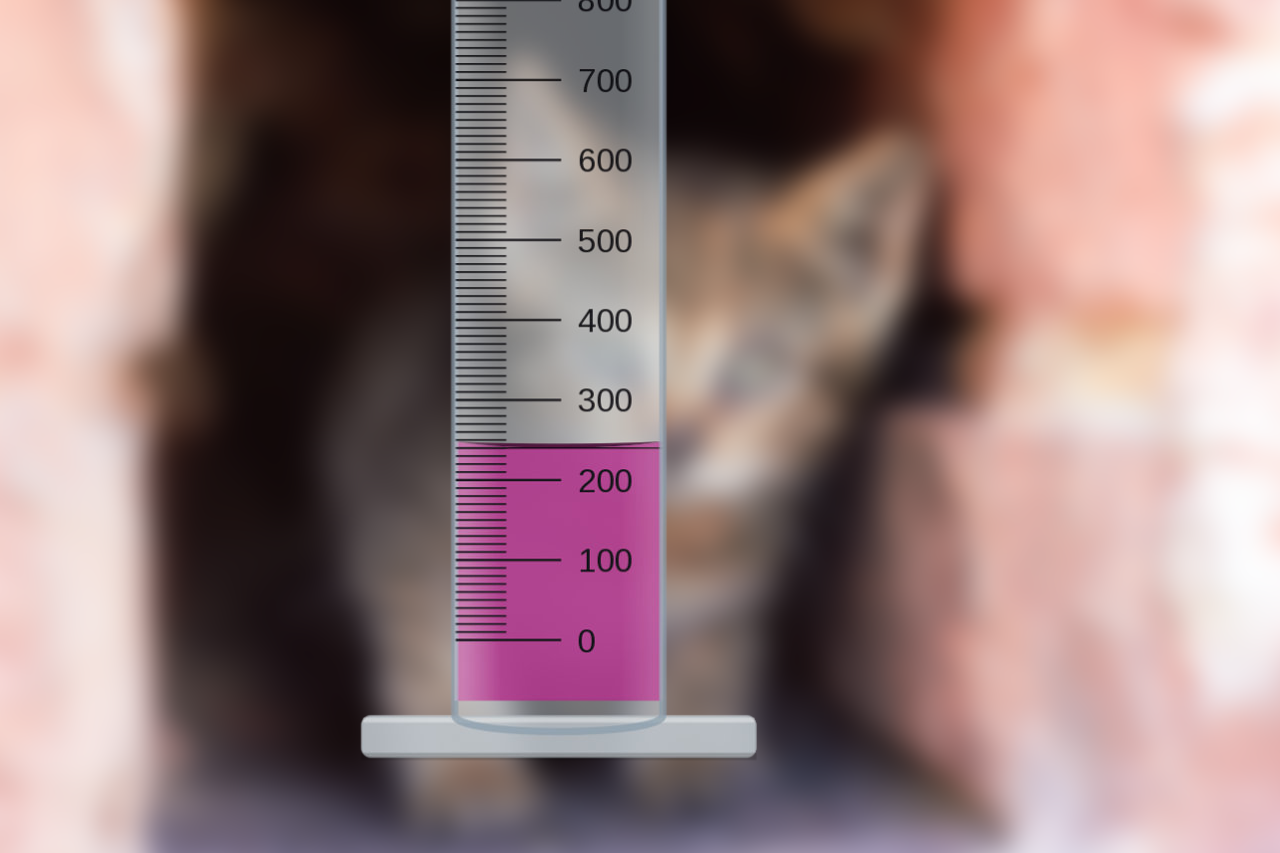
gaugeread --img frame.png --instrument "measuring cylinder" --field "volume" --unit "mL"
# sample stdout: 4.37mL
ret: 240mL
